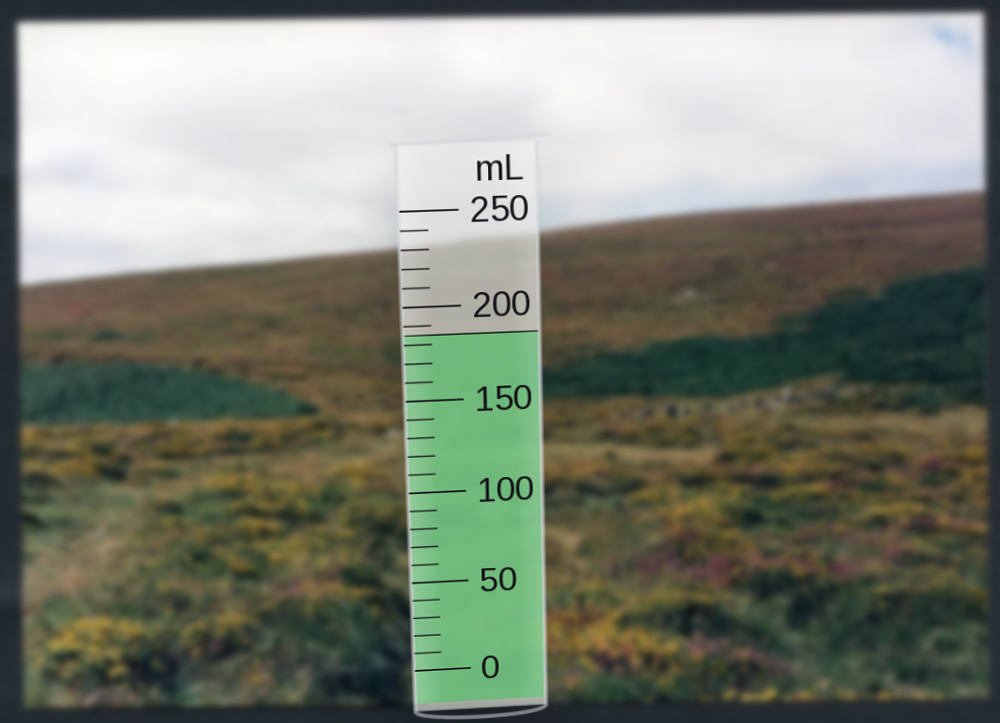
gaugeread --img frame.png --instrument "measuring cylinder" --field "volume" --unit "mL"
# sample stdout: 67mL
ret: 185mL
